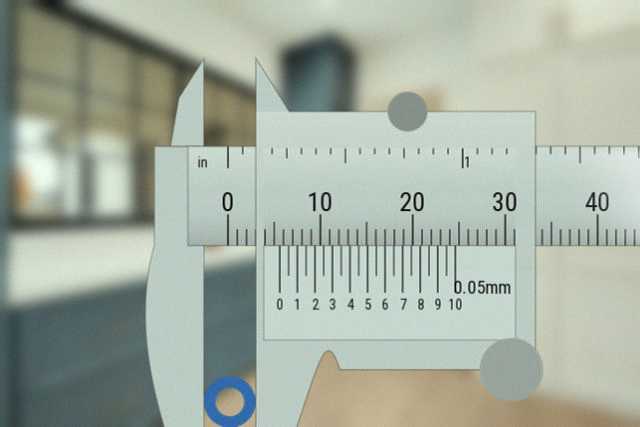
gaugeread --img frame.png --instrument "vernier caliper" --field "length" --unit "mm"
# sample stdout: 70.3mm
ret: 5.6mm
